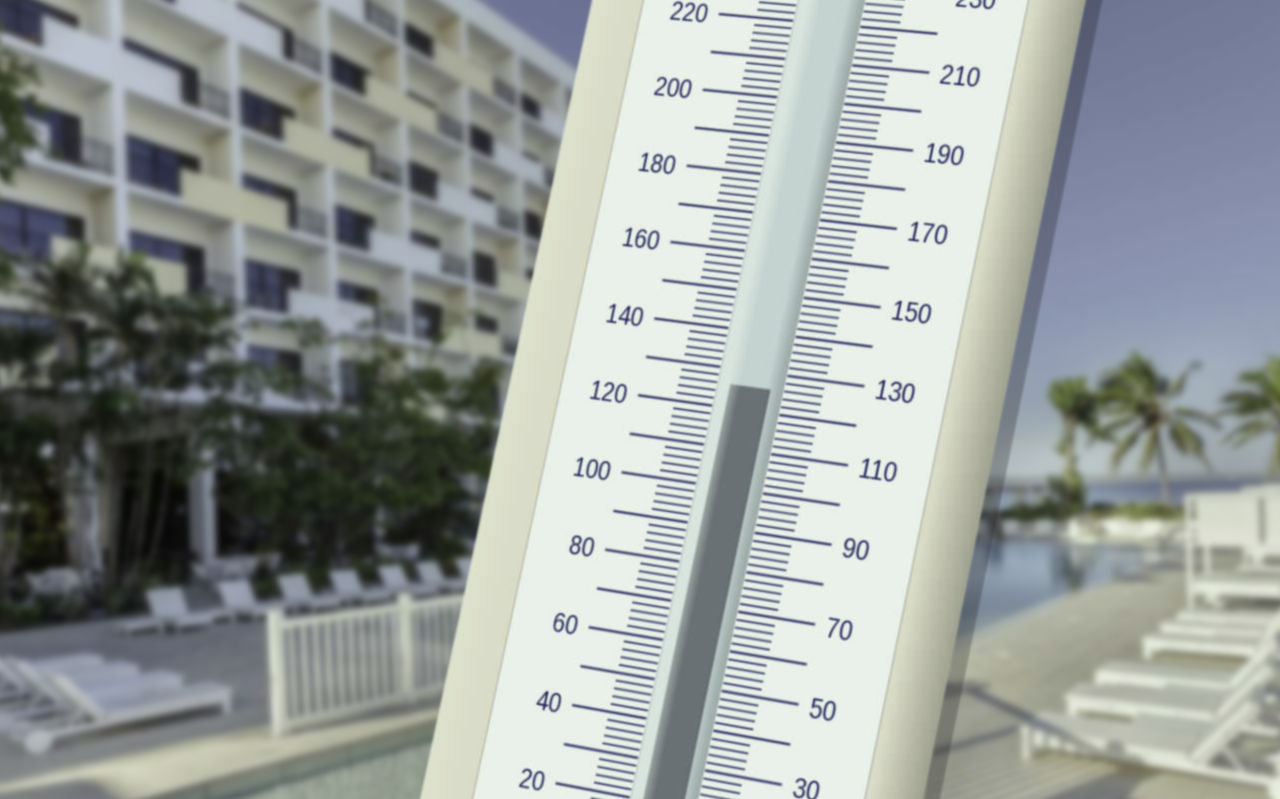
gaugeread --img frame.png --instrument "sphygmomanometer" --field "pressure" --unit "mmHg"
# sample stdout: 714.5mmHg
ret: 126mmHg
